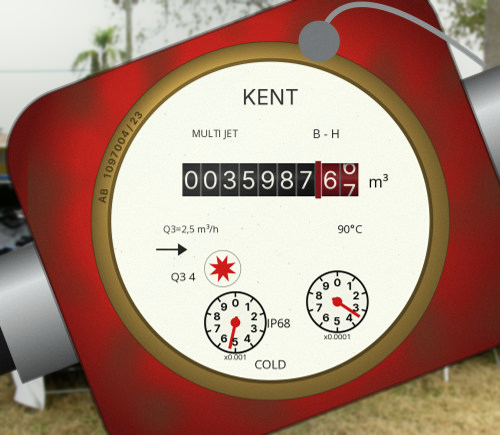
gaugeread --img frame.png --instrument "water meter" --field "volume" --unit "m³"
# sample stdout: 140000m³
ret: 35987.6653m³
